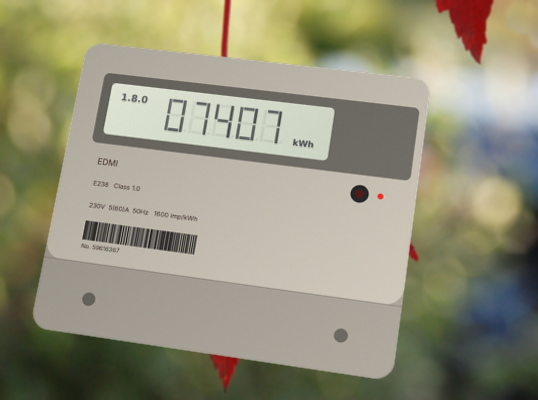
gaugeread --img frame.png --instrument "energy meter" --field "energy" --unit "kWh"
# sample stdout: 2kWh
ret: 7407kWh
